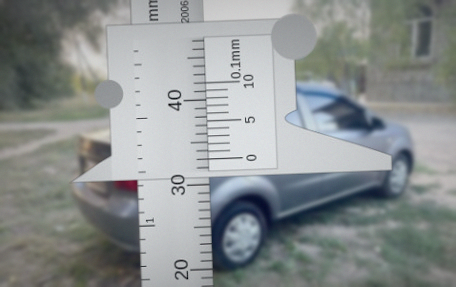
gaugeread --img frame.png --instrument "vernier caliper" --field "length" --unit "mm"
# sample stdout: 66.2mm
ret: 33.0mm
